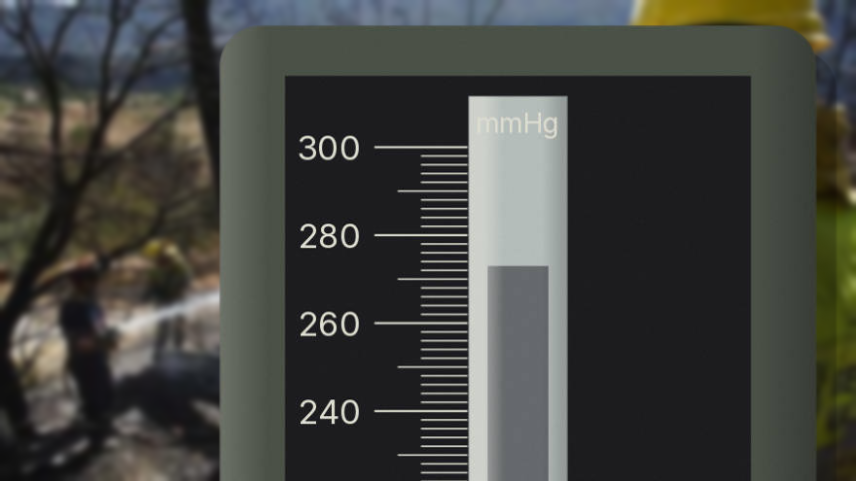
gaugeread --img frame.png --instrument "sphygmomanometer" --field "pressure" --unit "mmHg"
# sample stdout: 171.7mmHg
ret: 273mmHg
